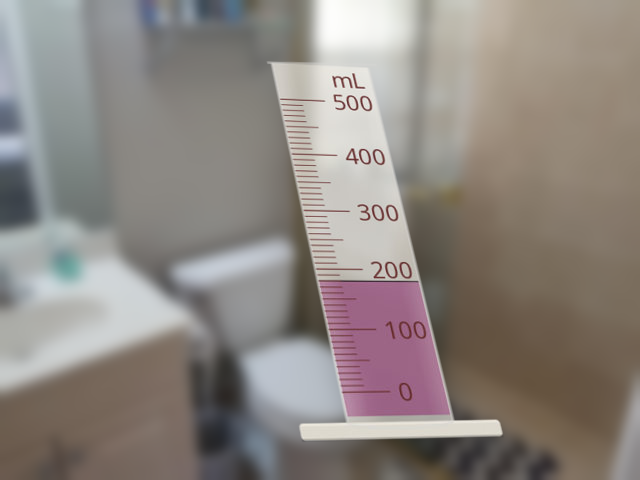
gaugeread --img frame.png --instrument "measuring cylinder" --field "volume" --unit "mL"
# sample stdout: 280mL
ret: 180mL
